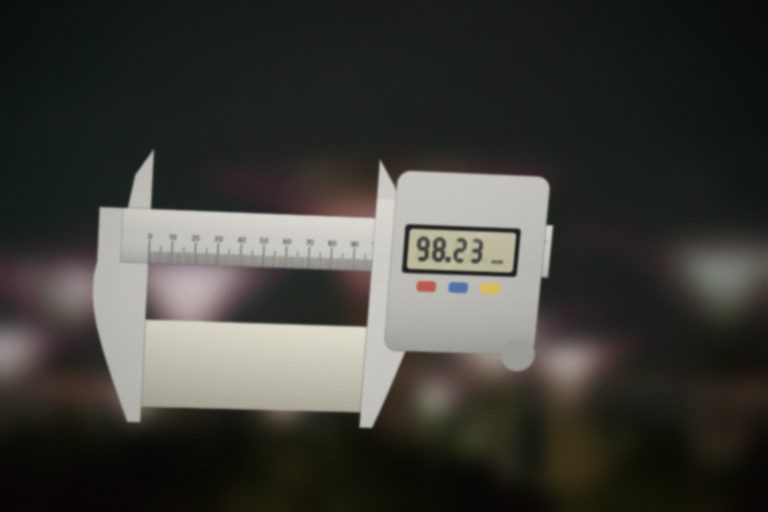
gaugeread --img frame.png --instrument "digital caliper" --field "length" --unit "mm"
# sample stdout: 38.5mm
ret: 98.23mm
